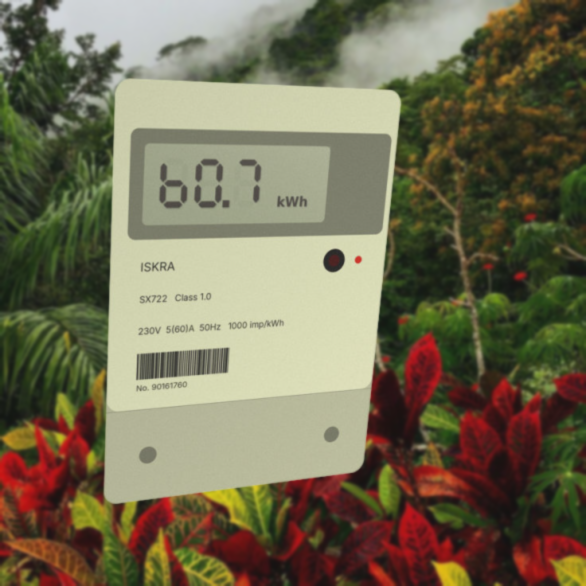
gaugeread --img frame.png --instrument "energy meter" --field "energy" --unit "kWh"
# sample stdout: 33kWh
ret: 60.7kWh
